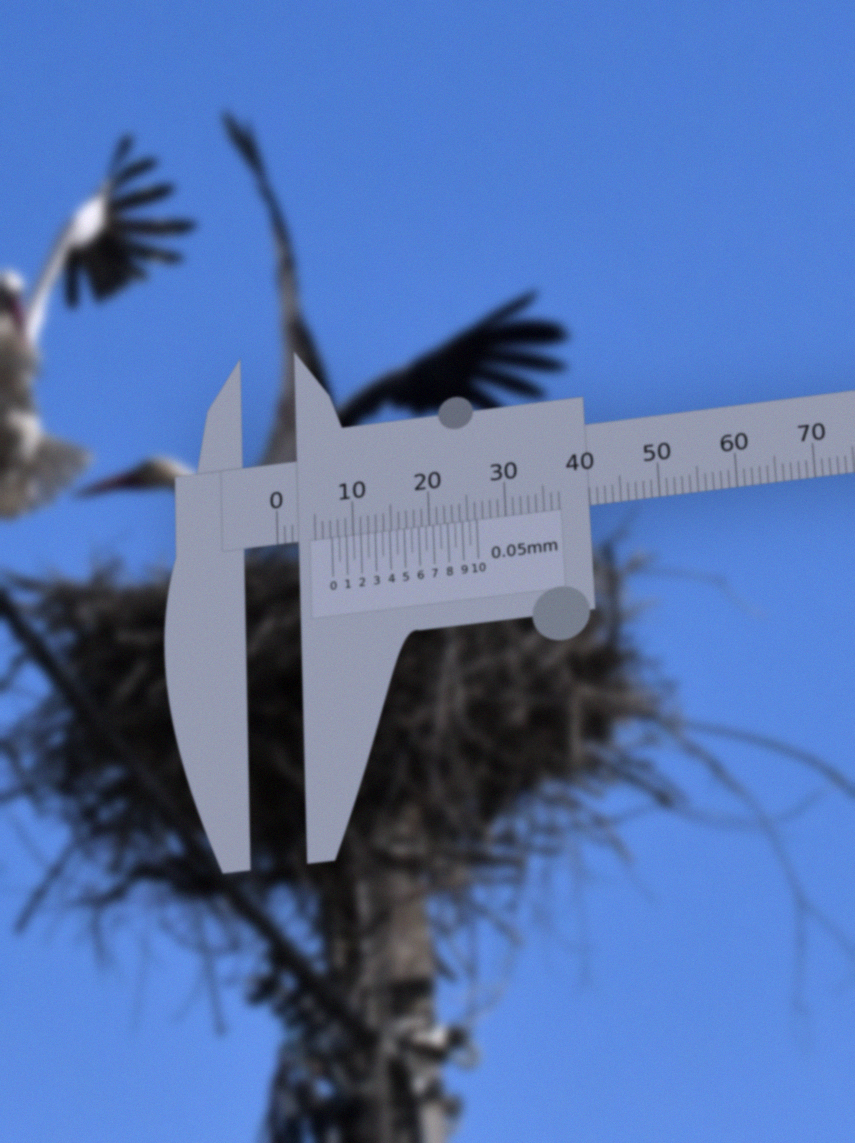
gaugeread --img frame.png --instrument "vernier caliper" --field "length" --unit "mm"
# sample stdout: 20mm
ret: 7.2mm
